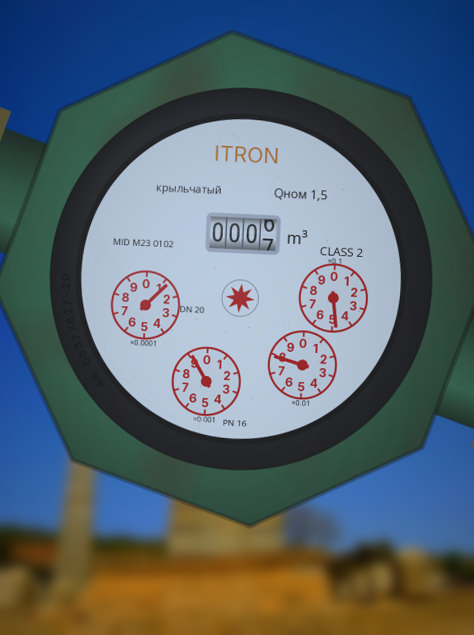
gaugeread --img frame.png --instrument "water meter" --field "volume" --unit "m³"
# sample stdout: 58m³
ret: 6.4791m³
